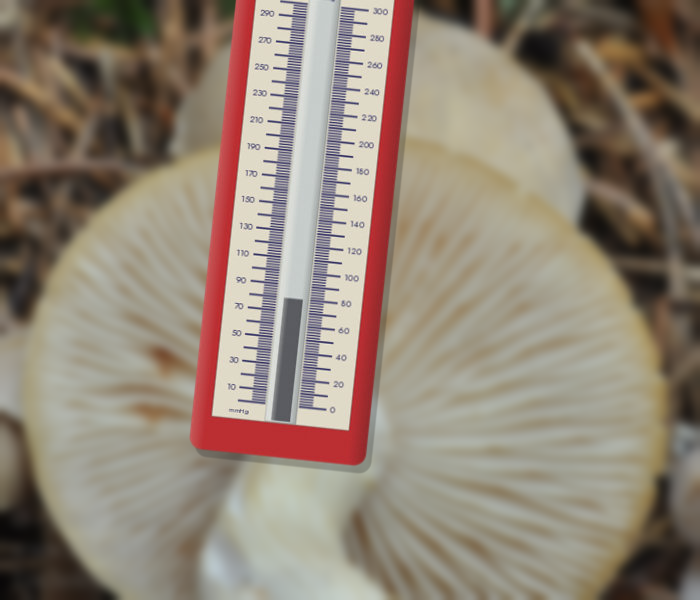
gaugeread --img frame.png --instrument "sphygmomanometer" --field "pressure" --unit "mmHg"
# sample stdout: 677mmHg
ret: 80mmHg
